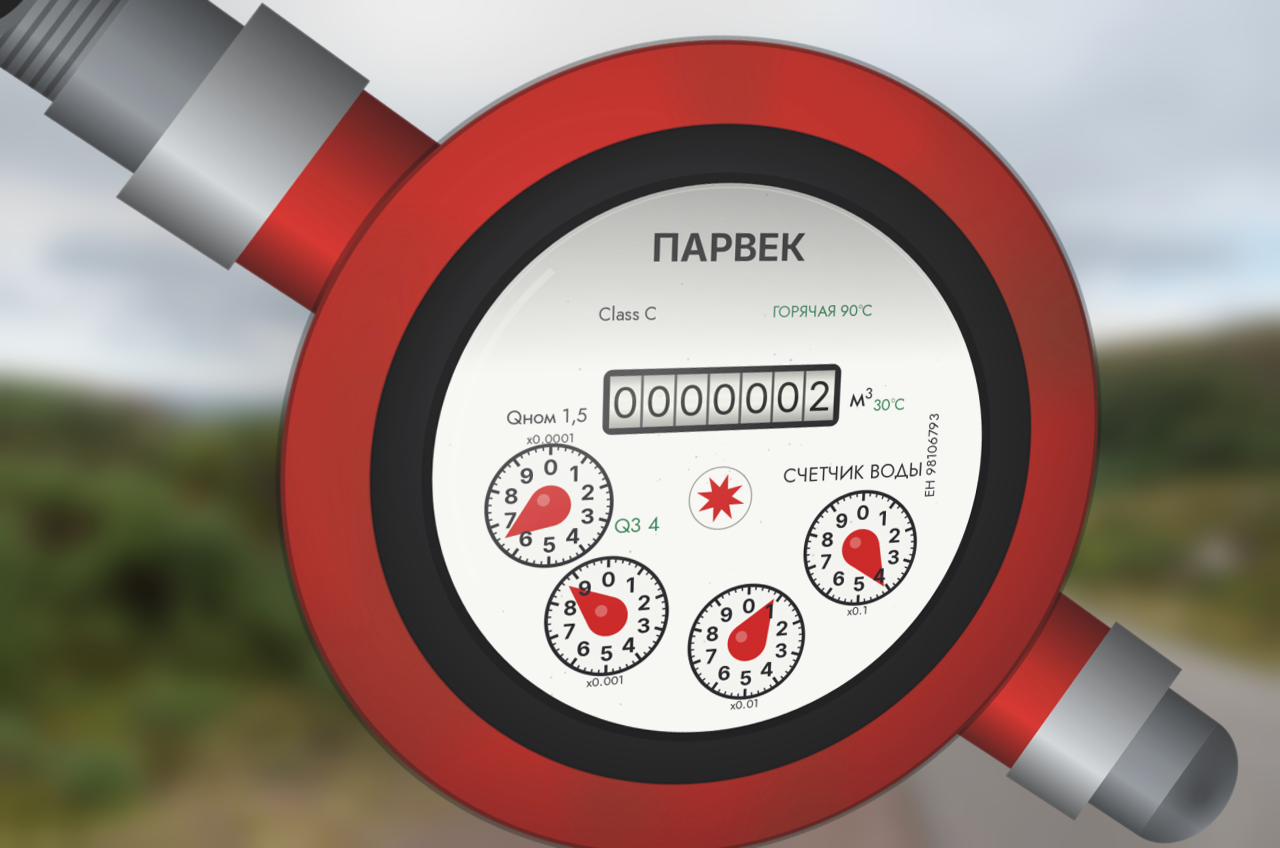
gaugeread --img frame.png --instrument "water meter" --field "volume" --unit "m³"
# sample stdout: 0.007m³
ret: 2.4086m³
